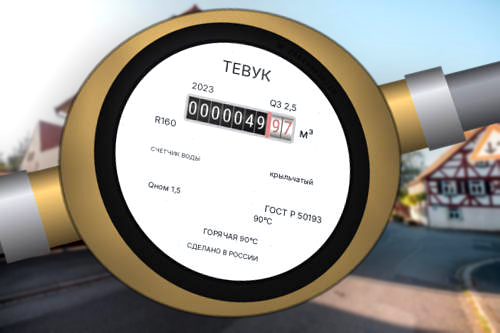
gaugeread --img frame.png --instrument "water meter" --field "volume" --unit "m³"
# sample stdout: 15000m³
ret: 49.97m³
